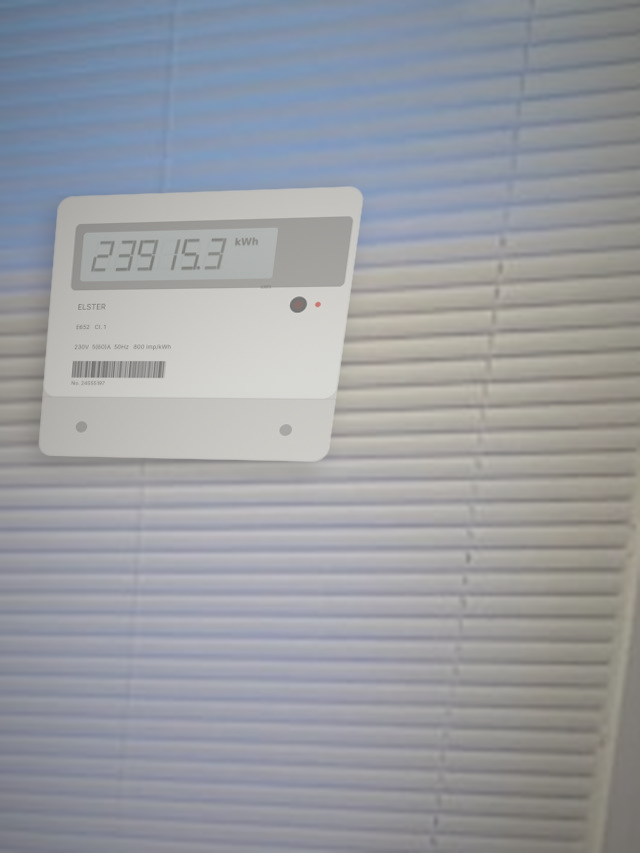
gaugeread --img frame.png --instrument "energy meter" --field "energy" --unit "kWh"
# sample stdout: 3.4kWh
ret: 23915.3kWh
